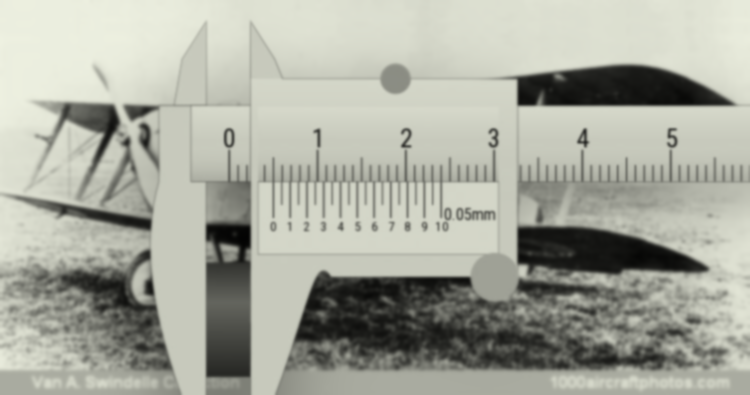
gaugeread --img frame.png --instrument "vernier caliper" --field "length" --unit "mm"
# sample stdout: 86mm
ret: 5.0mm
